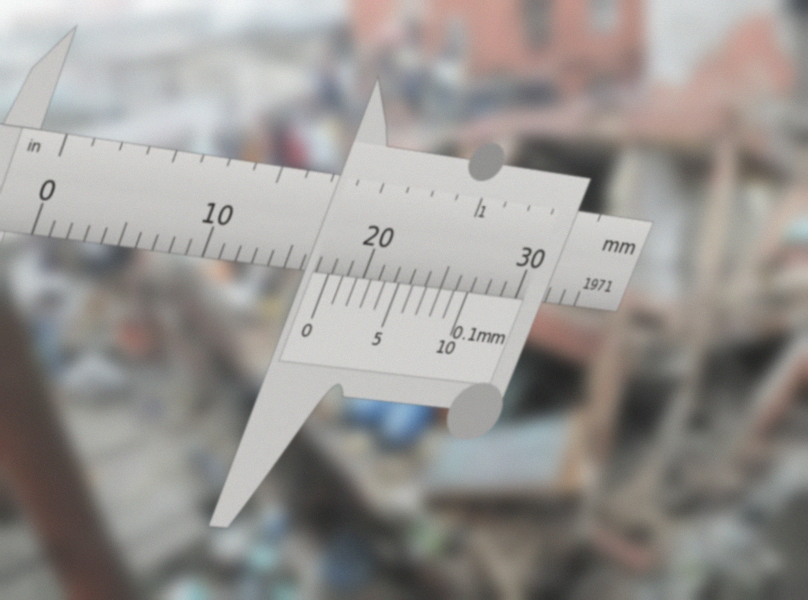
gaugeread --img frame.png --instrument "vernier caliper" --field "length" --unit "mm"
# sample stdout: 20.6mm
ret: 17.8mm
